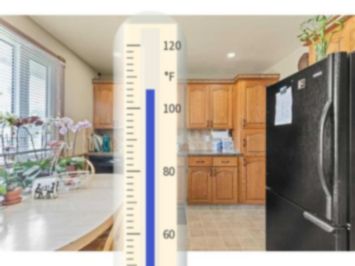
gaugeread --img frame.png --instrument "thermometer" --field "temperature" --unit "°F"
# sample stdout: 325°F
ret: 106°F
